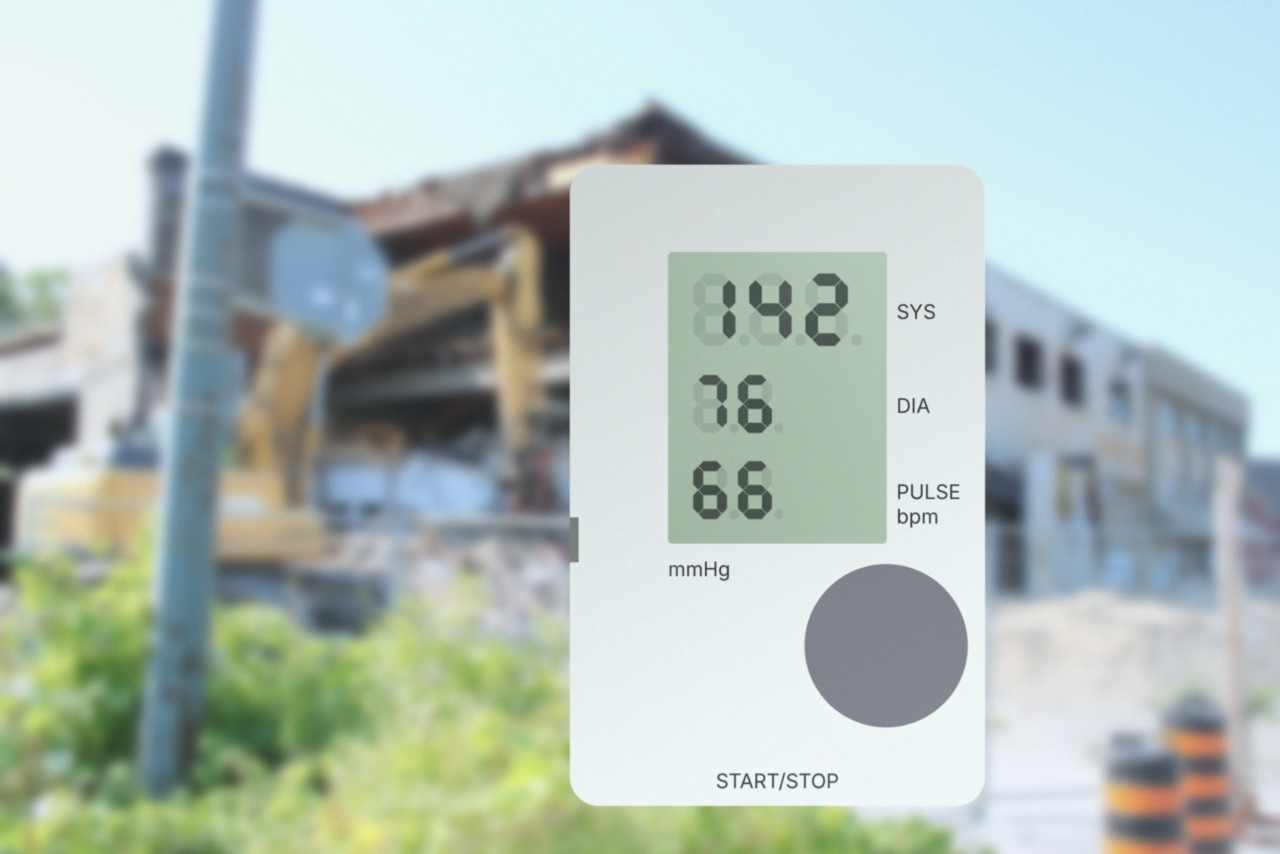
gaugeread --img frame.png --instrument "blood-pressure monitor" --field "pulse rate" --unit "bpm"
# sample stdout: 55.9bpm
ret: 66bpm
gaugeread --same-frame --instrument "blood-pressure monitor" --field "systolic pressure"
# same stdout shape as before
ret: 142mmHg
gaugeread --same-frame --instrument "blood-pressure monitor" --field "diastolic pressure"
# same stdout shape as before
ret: 76mmHg
